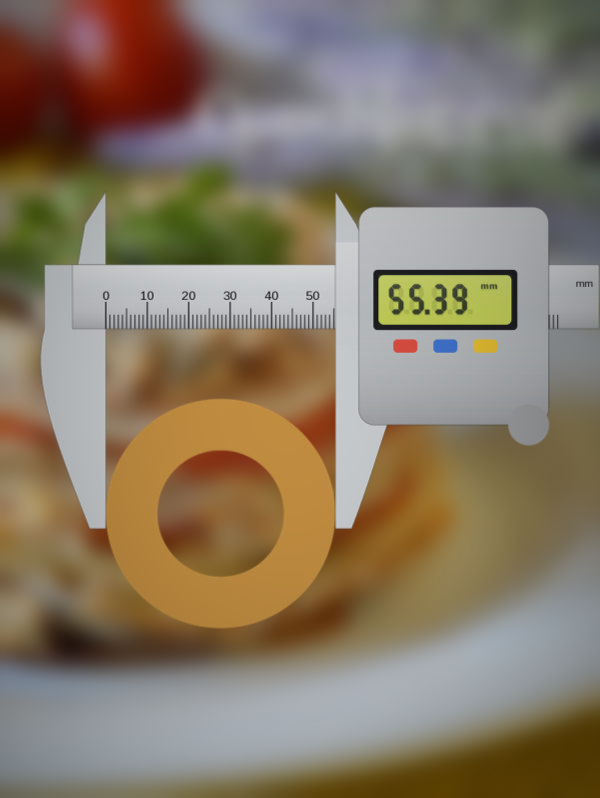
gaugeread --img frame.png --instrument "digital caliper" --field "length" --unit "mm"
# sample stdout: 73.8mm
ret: 55.39mm
